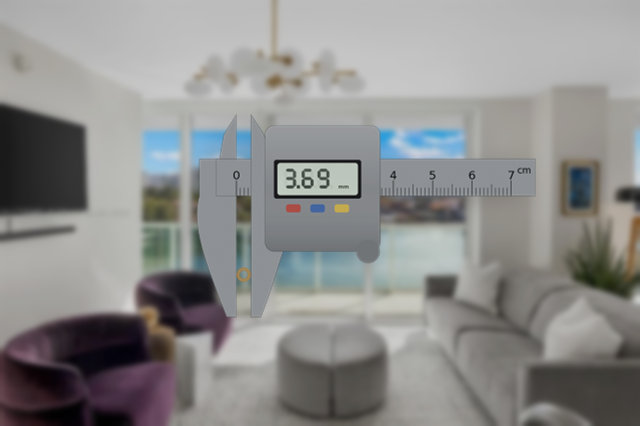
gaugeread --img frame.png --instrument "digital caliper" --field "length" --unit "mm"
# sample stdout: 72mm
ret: 3.69mm
